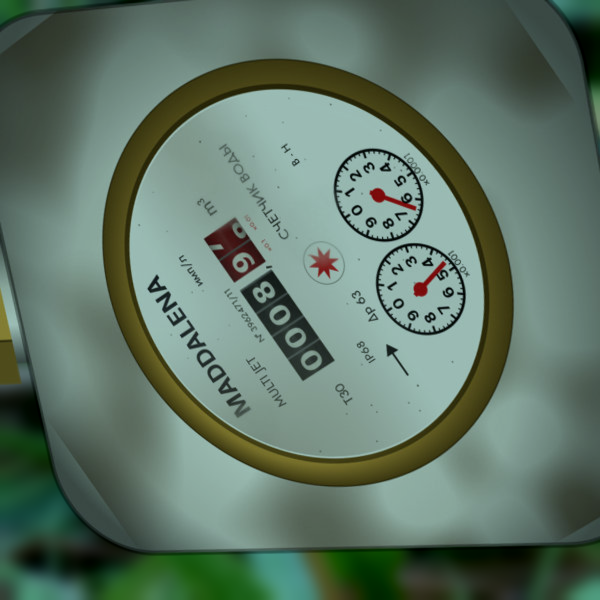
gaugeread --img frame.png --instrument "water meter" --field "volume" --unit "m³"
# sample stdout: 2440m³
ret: 8.9746m³
